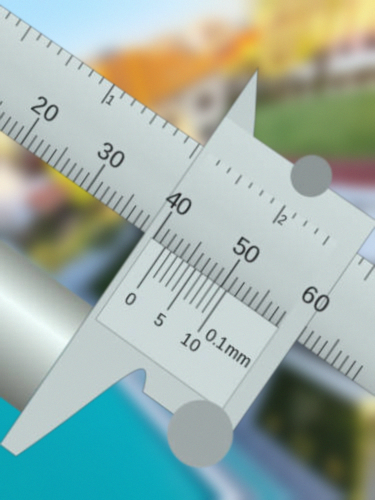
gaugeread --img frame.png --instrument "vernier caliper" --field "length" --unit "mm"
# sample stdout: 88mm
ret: 41.8mm
